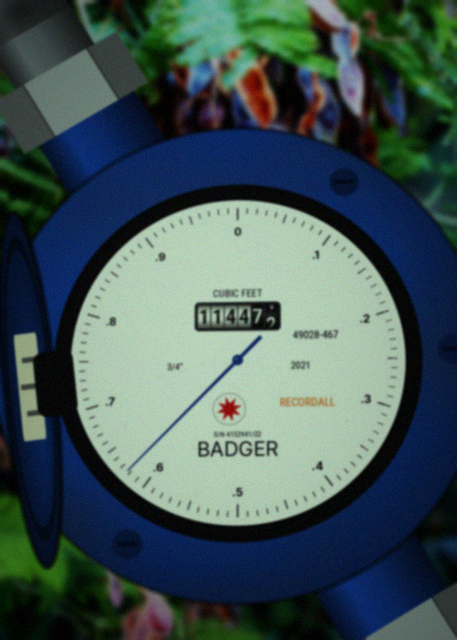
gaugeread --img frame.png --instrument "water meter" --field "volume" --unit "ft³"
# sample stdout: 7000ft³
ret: 114471.62ft³
